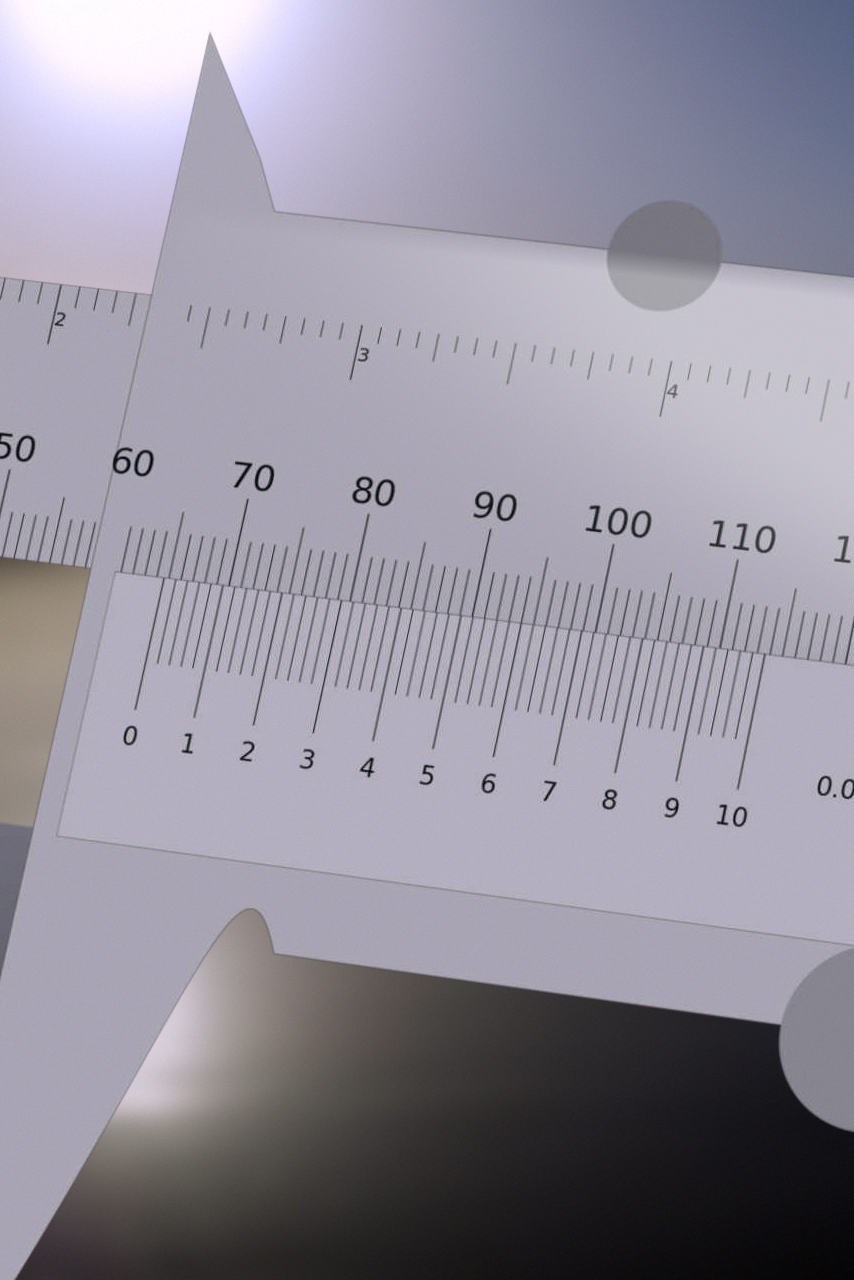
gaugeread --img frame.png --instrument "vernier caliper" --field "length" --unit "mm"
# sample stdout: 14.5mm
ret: 64.6mm
